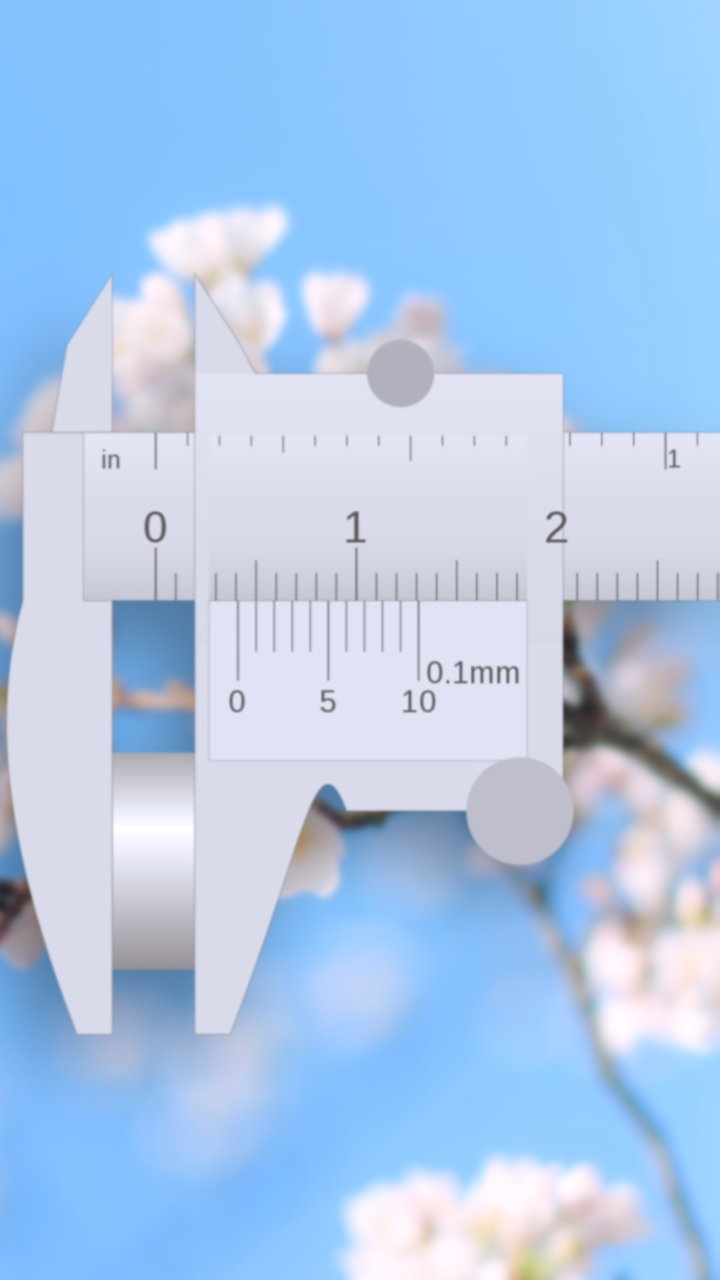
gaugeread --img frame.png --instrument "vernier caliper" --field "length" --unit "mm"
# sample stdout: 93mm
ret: 4.1mm
